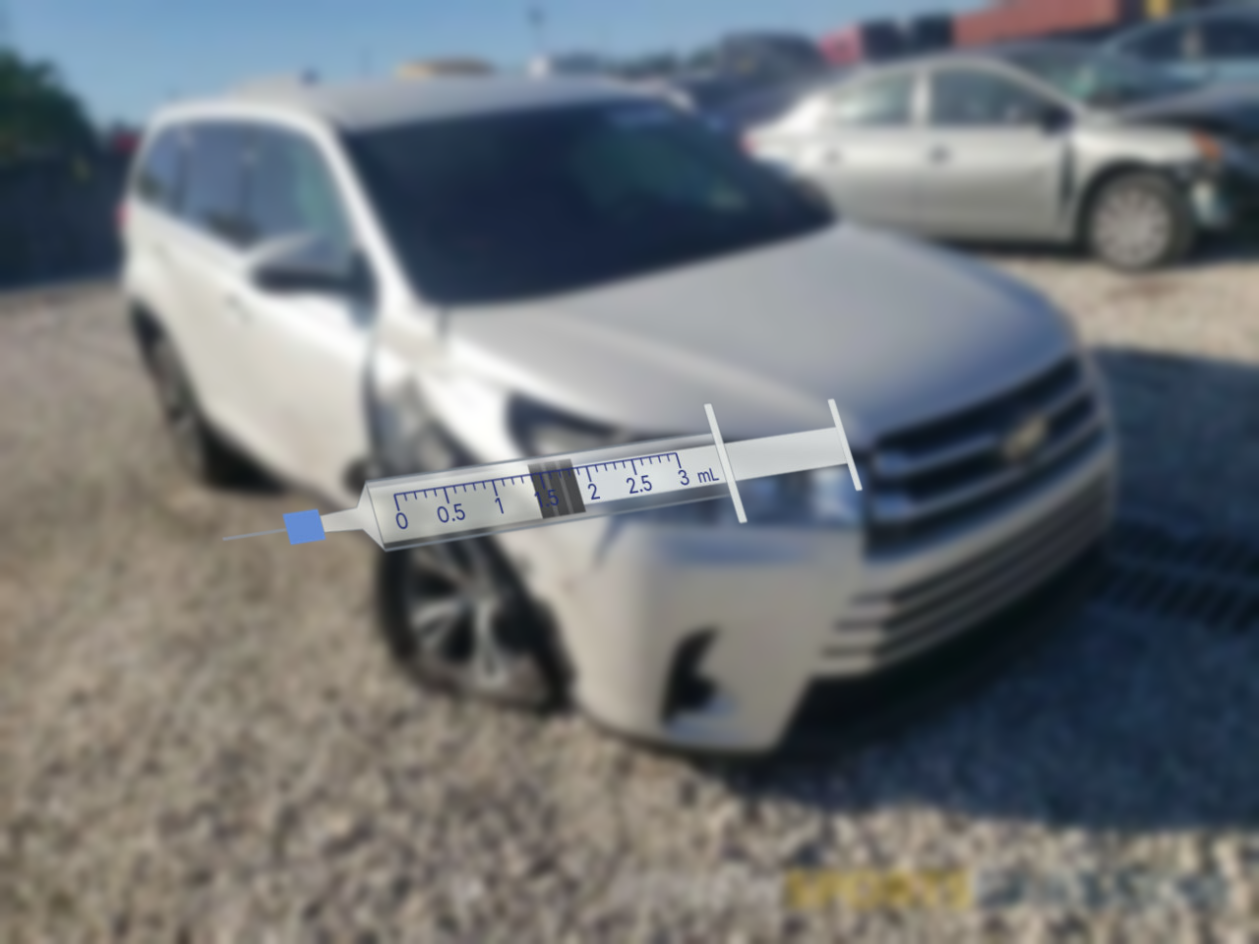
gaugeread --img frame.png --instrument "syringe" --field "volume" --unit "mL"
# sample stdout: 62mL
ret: 1.4mL
